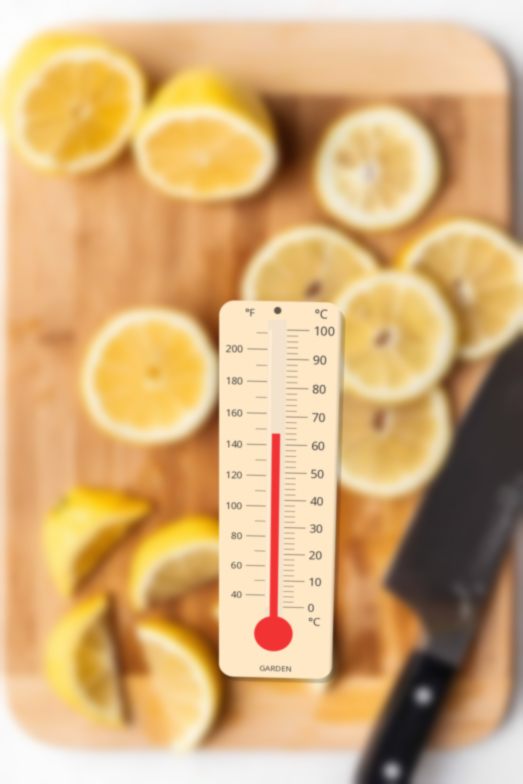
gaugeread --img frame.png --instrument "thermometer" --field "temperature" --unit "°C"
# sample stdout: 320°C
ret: 64°C
